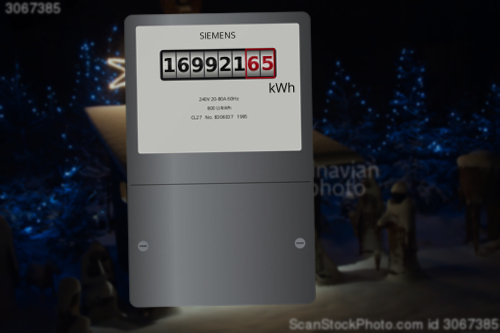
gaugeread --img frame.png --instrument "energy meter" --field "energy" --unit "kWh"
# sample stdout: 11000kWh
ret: 169921.65kWh
